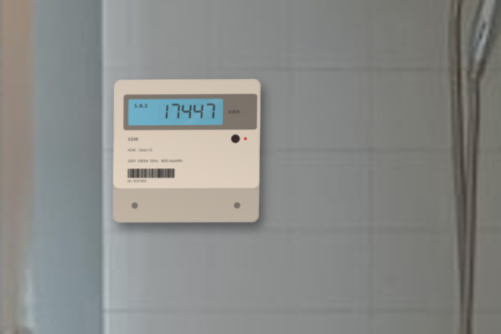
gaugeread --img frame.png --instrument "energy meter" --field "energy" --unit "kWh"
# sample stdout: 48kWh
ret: 17447kWh
